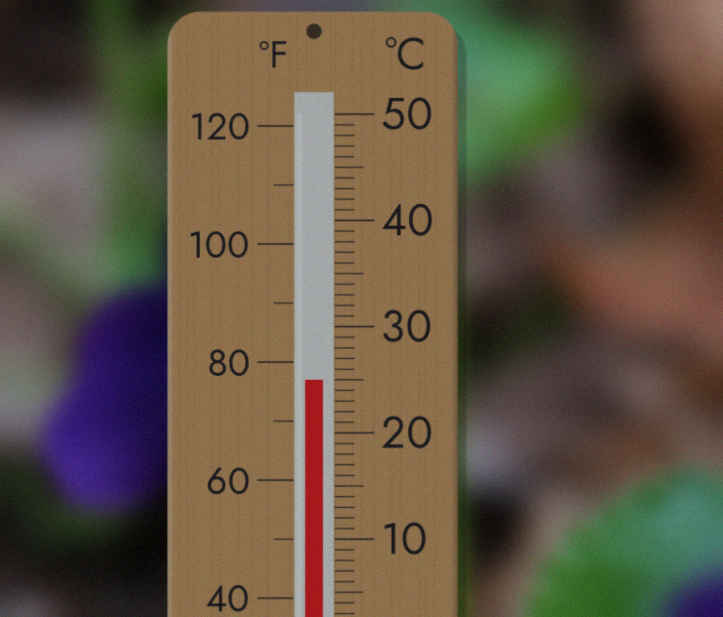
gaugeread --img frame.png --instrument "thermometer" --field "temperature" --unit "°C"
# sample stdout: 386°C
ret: 25°C
